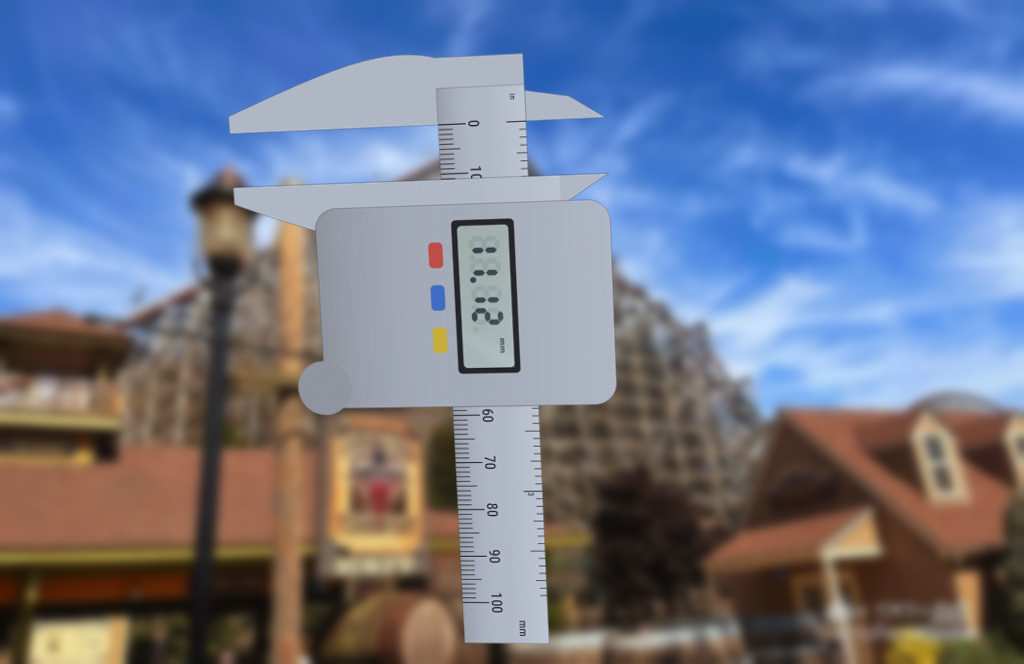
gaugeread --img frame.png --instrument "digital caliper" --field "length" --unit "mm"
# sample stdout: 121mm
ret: 11.12mm
